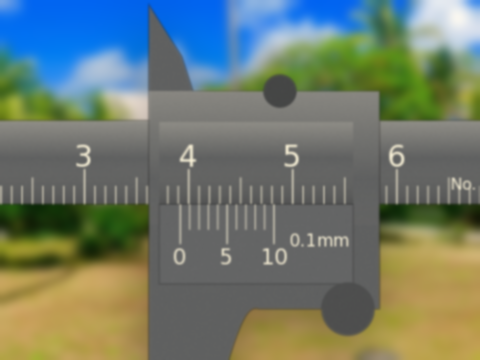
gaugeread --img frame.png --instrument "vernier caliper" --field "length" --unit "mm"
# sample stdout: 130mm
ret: 39.2mm
